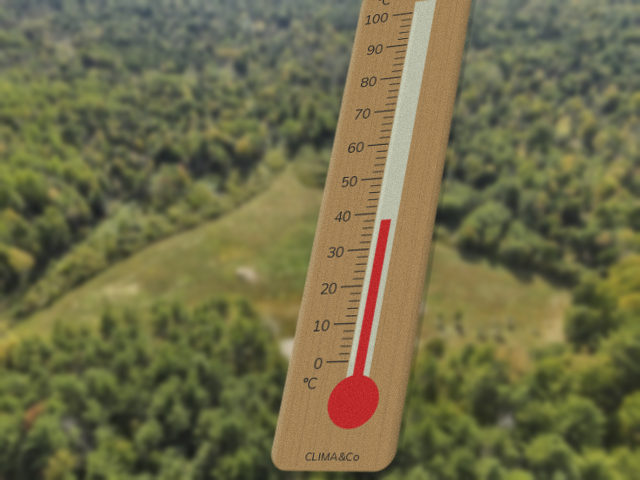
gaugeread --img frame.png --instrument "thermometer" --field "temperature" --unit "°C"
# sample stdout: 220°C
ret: 38°C
